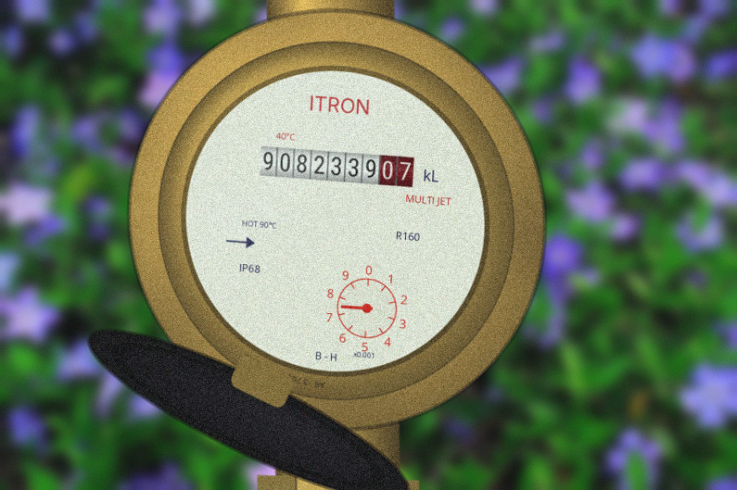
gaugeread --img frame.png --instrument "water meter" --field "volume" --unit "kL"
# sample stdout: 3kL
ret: 9082339.077kL
